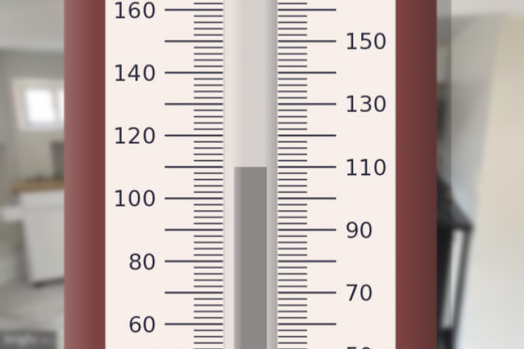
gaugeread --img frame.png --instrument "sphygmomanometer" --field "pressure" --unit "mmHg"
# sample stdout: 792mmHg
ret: 110mmHg
